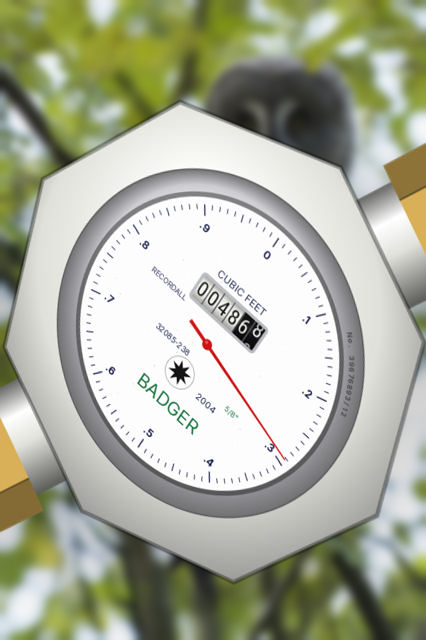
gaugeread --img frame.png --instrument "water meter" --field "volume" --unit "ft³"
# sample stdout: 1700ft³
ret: 4868.29ft³
